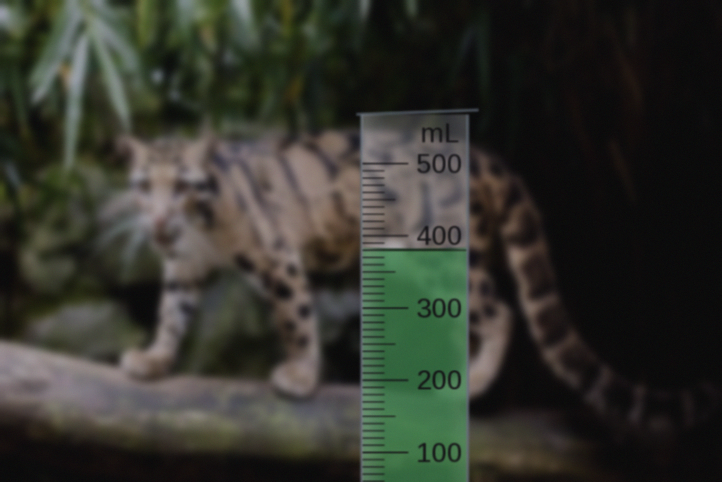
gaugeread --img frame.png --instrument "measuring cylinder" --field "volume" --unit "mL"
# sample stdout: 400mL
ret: 380mL
